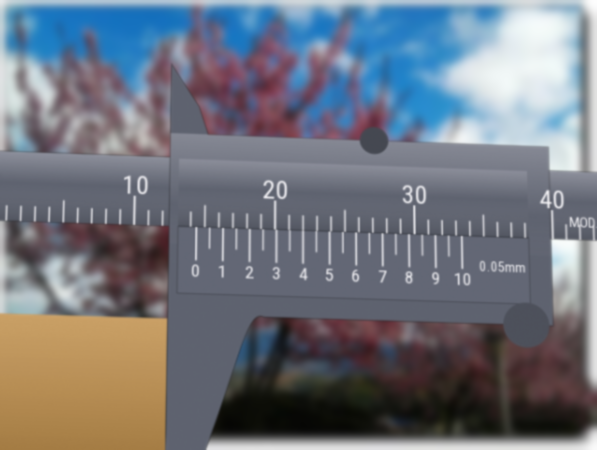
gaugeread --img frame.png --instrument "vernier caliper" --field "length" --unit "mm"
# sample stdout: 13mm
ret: 14.4mm
